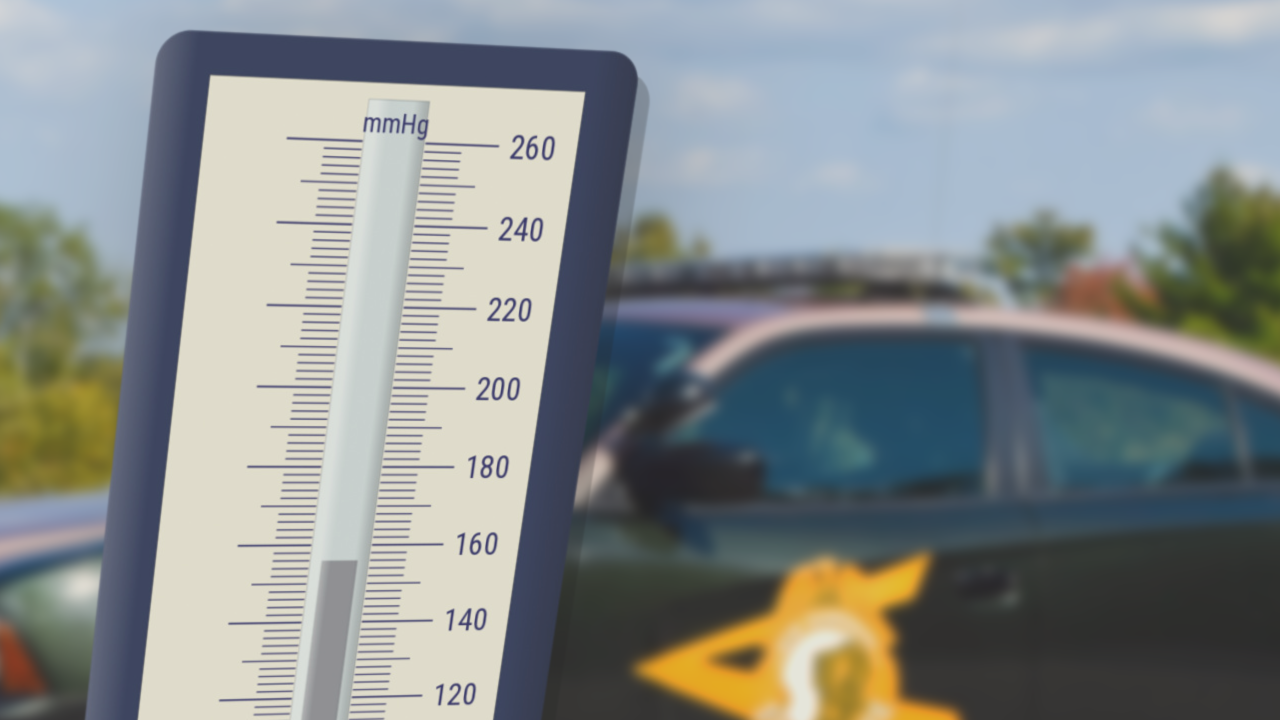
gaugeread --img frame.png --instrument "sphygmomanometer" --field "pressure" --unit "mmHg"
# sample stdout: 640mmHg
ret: 156mmHg
